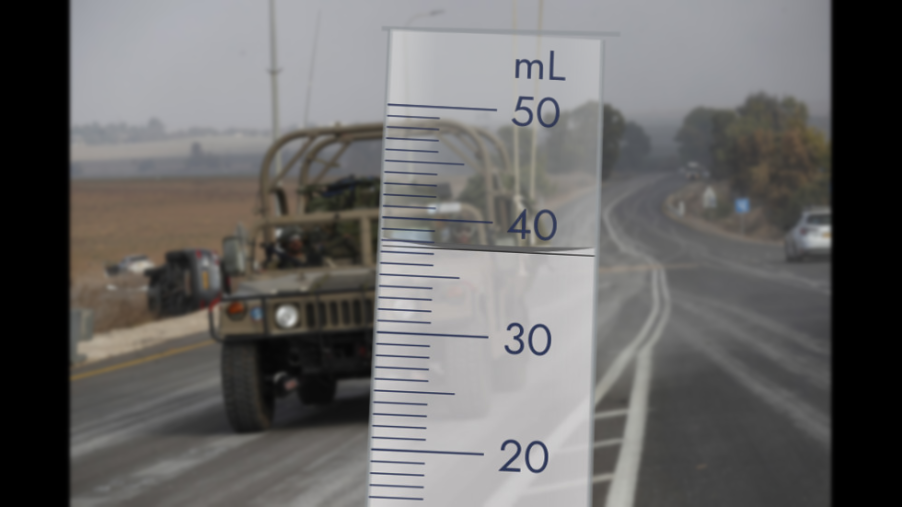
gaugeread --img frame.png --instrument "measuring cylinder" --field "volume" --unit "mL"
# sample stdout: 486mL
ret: 37.5mL
